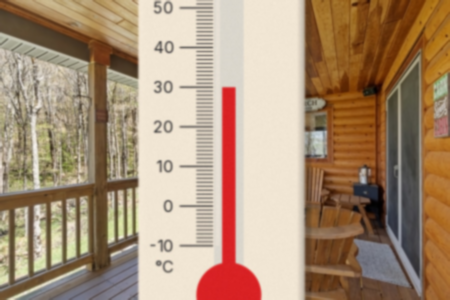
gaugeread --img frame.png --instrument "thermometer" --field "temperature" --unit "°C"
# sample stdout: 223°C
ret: 30°C
